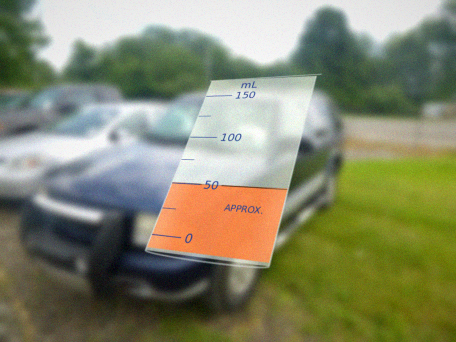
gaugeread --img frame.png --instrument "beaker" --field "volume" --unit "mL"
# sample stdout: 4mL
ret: 50mL
